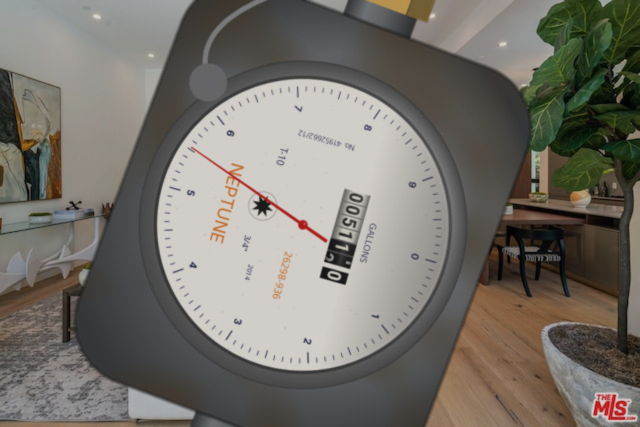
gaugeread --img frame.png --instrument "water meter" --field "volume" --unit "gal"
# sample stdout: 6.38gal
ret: 51115.5gal
